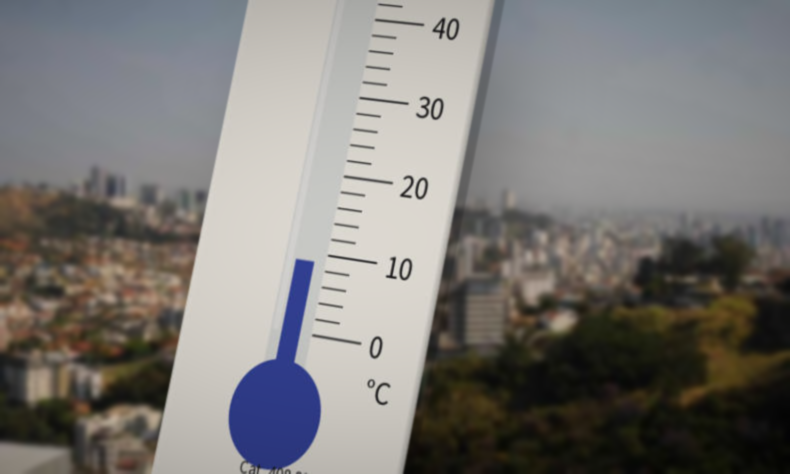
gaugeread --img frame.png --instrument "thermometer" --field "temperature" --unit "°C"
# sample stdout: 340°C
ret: 9°C
